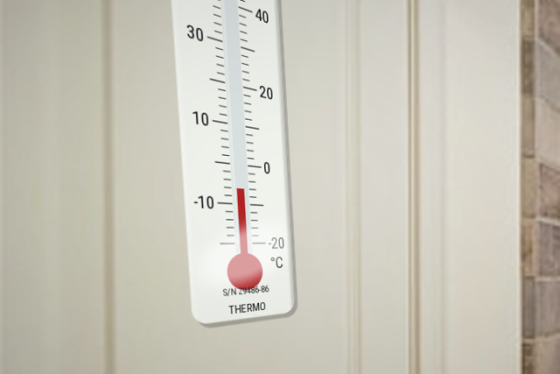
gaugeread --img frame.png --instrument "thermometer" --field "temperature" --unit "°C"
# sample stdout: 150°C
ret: -6°C
